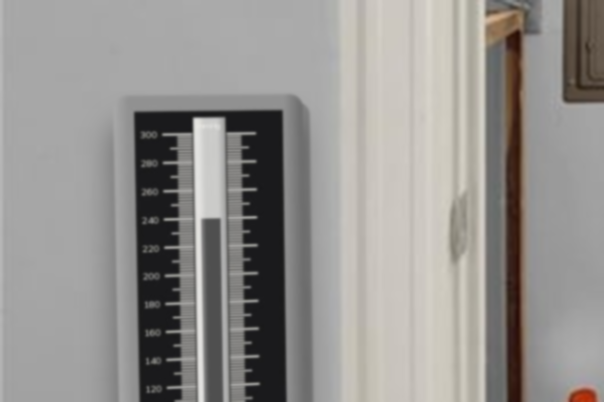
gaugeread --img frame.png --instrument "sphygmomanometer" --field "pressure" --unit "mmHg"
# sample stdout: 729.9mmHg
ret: 240mmHg
